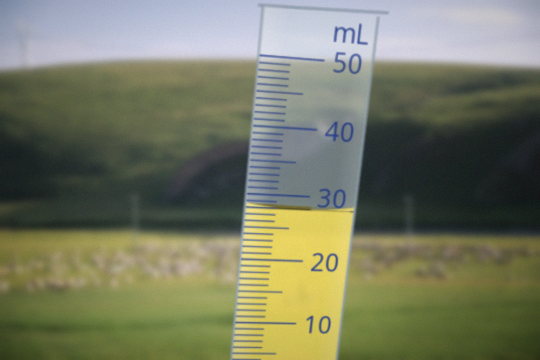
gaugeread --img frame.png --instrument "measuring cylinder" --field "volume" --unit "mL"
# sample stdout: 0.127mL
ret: 28mL
